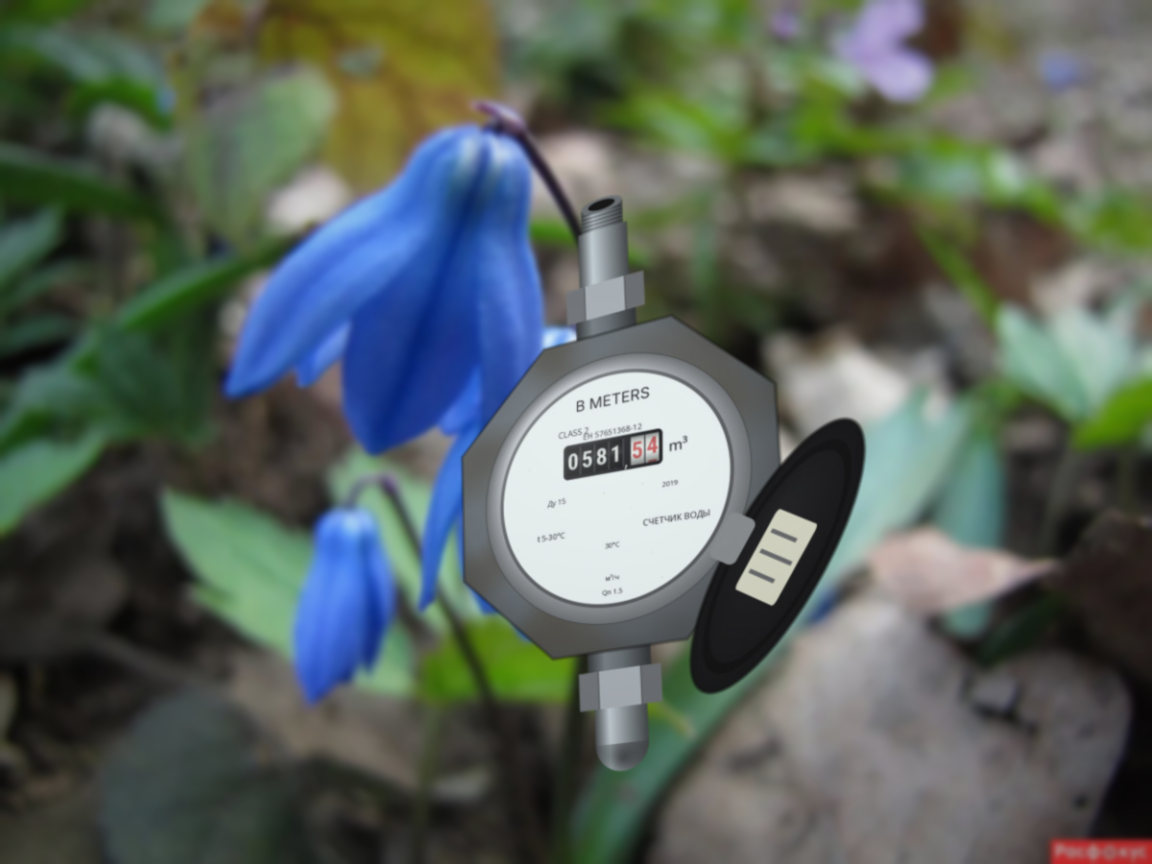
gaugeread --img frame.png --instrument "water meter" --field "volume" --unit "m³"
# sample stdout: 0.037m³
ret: 581.54m³
